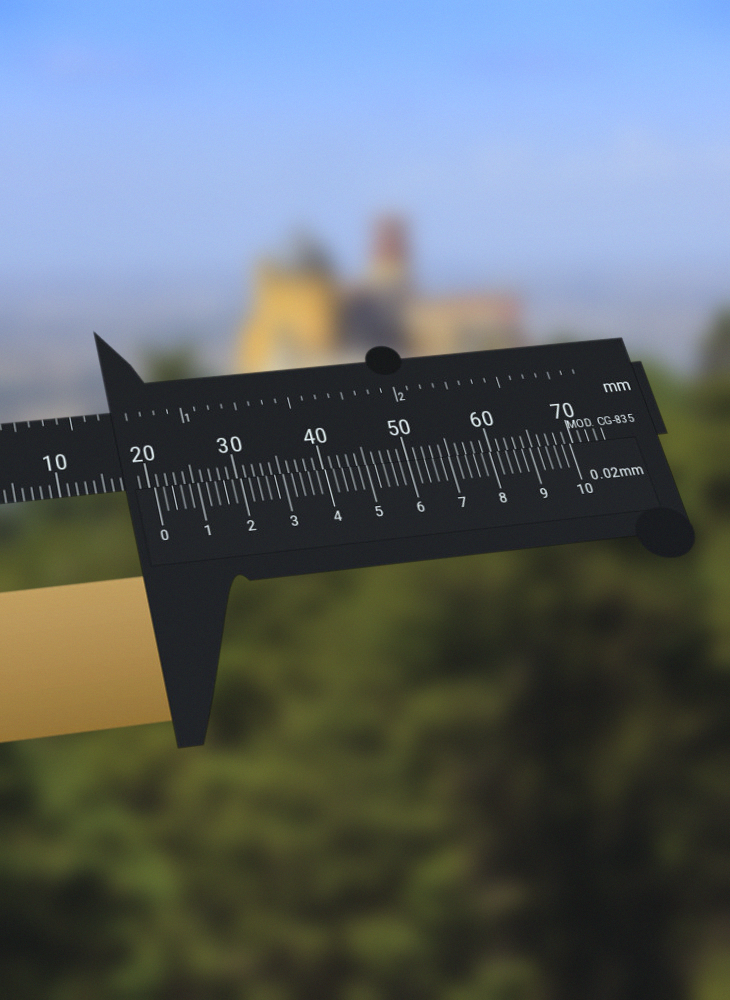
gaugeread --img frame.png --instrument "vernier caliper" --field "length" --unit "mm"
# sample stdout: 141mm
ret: 20.6mm
